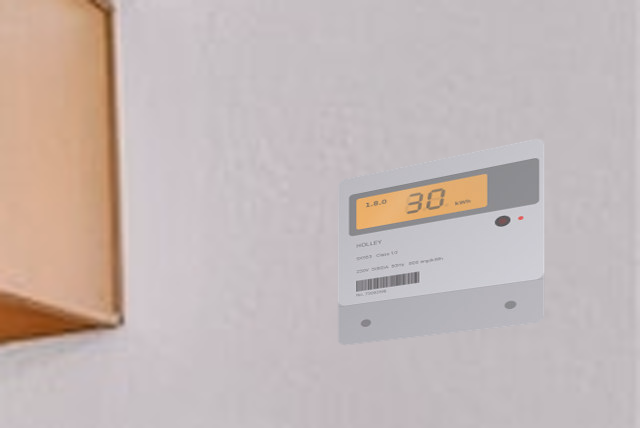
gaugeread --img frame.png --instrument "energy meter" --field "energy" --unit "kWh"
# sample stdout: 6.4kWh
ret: 30kWh
